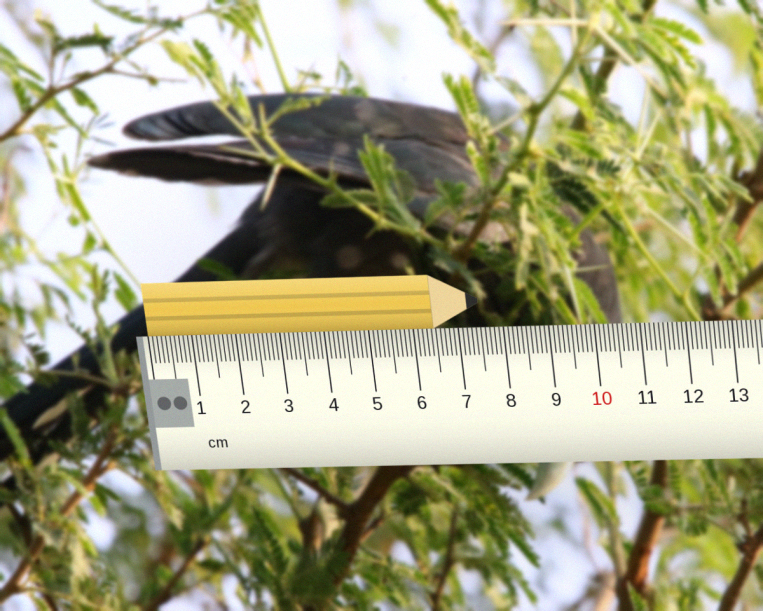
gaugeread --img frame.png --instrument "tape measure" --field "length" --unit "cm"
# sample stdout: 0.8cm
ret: 7.5cm
